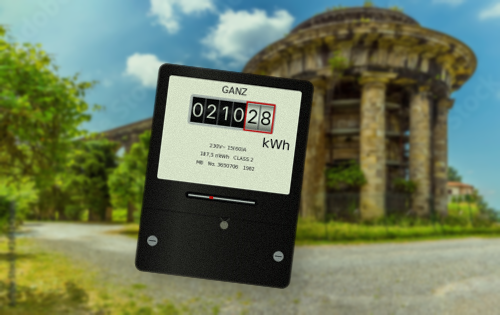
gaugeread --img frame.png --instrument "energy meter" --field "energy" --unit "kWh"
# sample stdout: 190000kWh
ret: 210.28kWh
